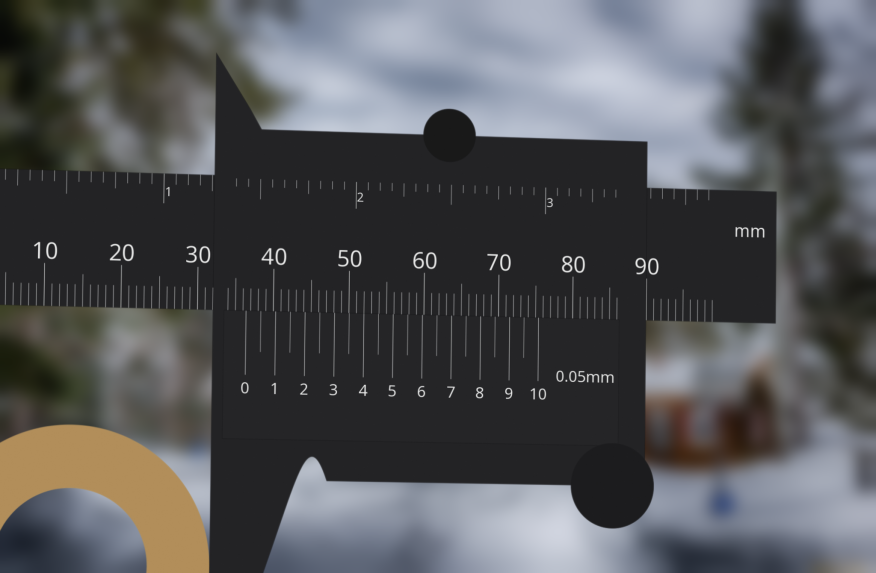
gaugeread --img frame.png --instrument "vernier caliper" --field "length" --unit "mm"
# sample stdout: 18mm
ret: 36.4mm
